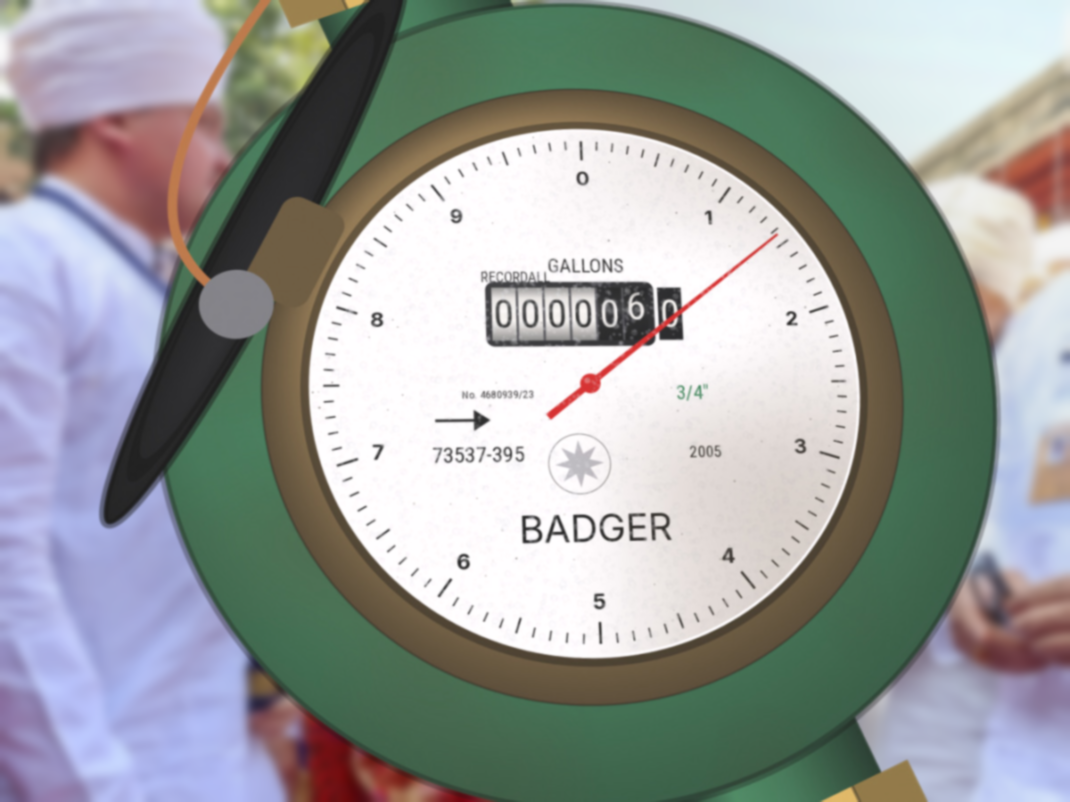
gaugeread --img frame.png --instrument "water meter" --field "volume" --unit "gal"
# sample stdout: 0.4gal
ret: 61.4gal
